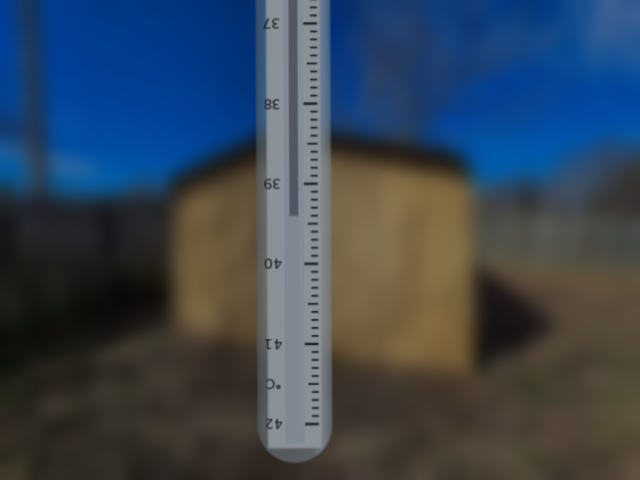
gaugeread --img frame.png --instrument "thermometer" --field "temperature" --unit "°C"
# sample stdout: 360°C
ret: 39.4°C
